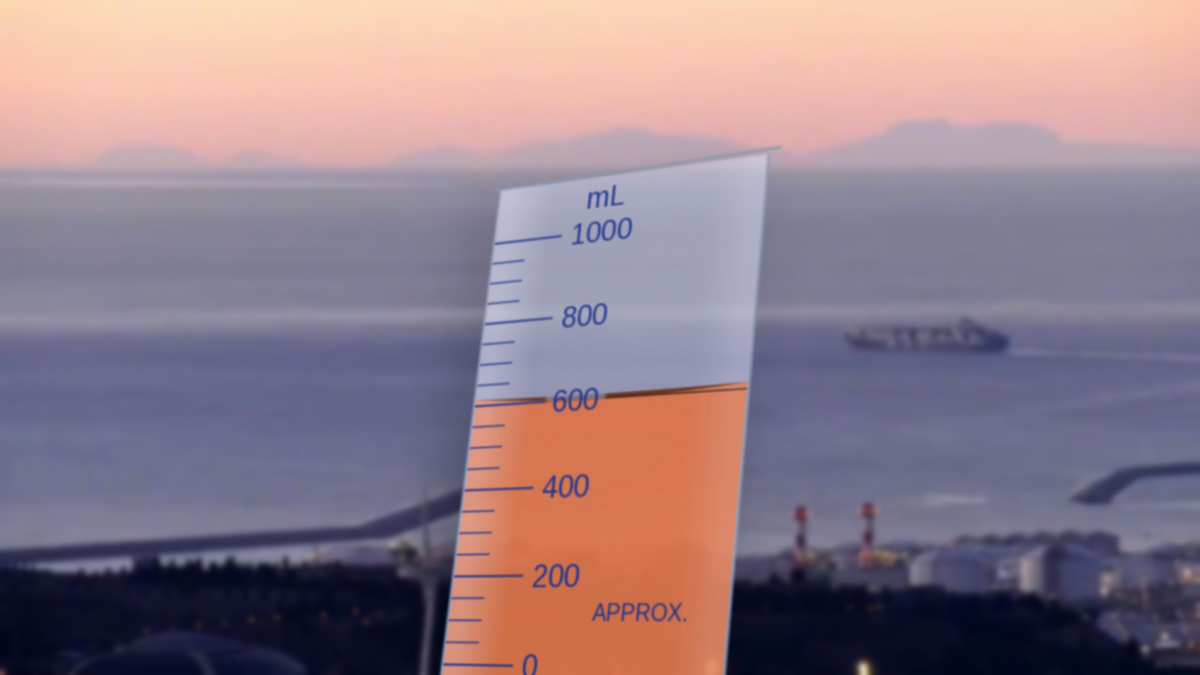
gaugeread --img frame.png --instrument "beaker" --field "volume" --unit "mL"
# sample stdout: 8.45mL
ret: 600mL
